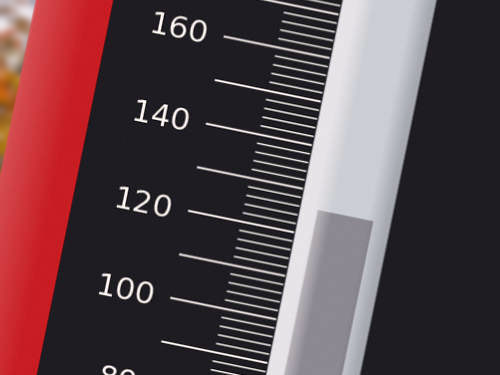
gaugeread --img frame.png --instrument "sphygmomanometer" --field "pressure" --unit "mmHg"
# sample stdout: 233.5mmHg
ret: 126mmHg
